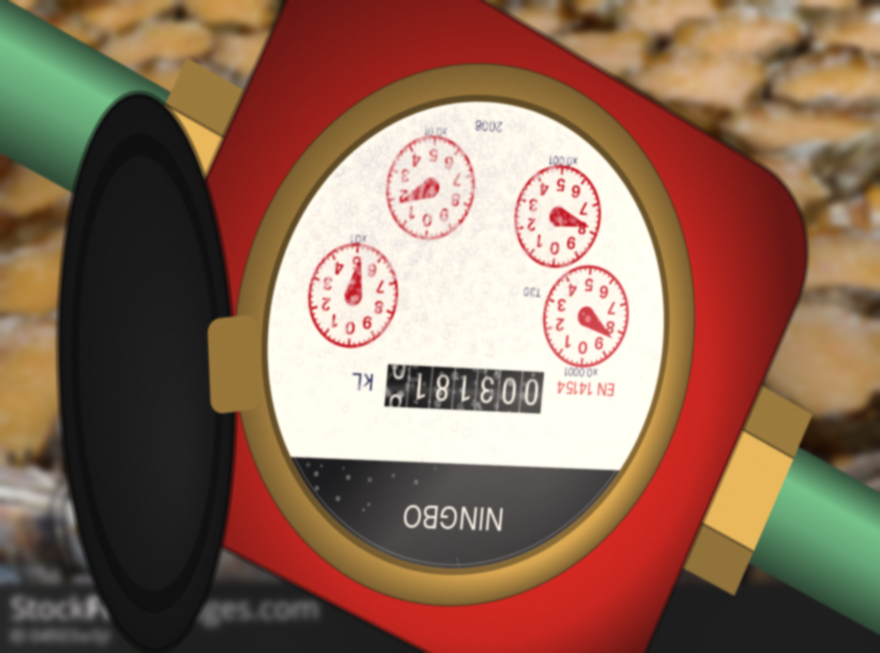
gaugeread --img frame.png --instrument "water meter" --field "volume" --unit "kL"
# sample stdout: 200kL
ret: 31818.5178kL
